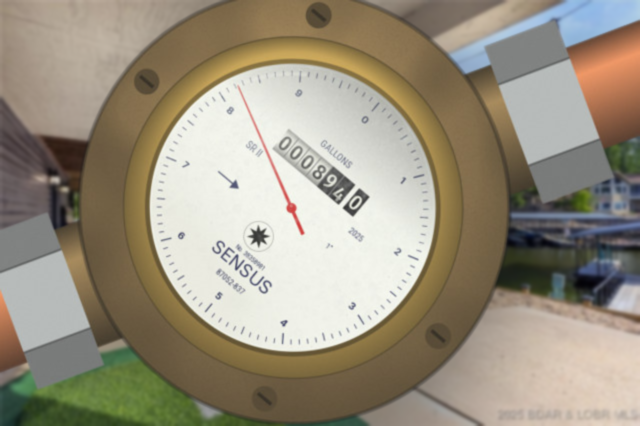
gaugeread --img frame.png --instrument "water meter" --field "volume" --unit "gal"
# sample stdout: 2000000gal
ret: 8938.2gal
